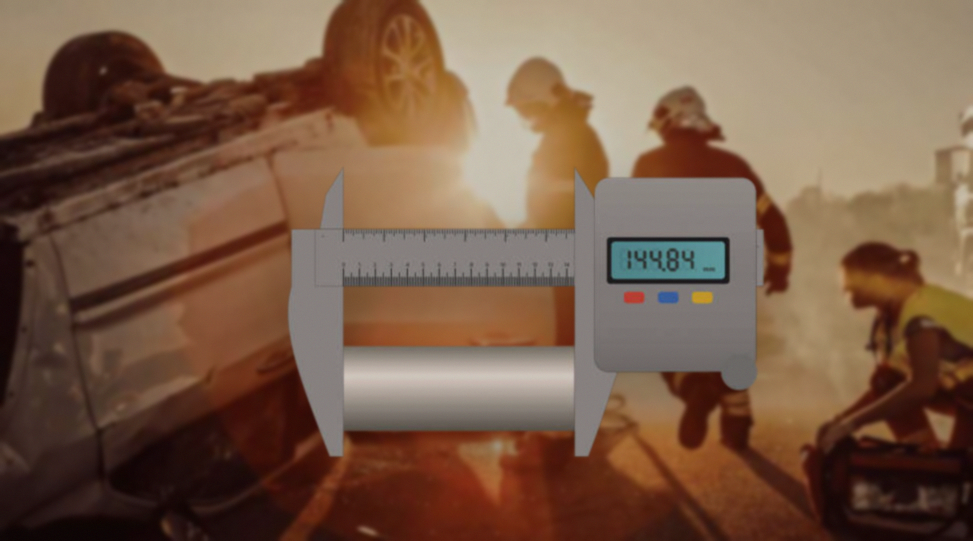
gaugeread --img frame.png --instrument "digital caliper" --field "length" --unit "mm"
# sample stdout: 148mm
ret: 144.84mm
